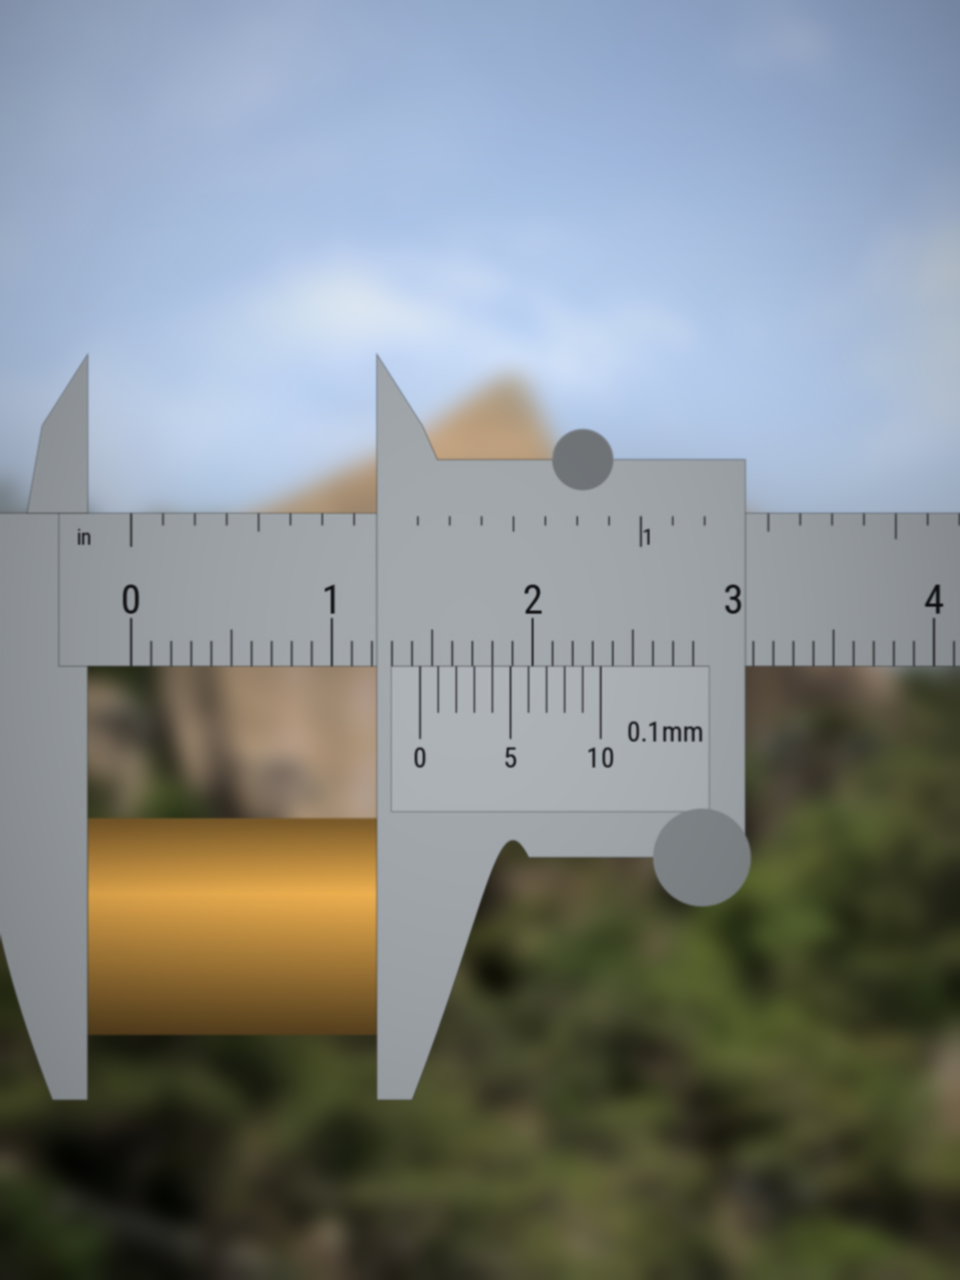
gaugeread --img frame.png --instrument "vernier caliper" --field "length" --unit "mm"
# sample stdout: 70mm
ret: 14.4mm
